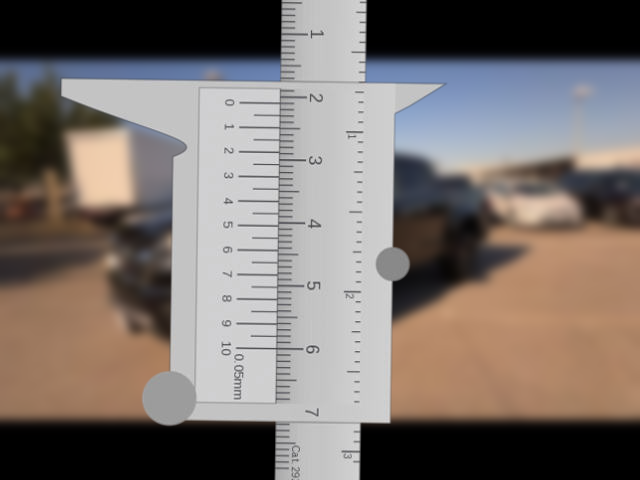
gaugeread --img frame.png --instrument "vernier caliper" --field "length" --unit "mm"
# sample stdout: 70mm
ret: 21.0mm
